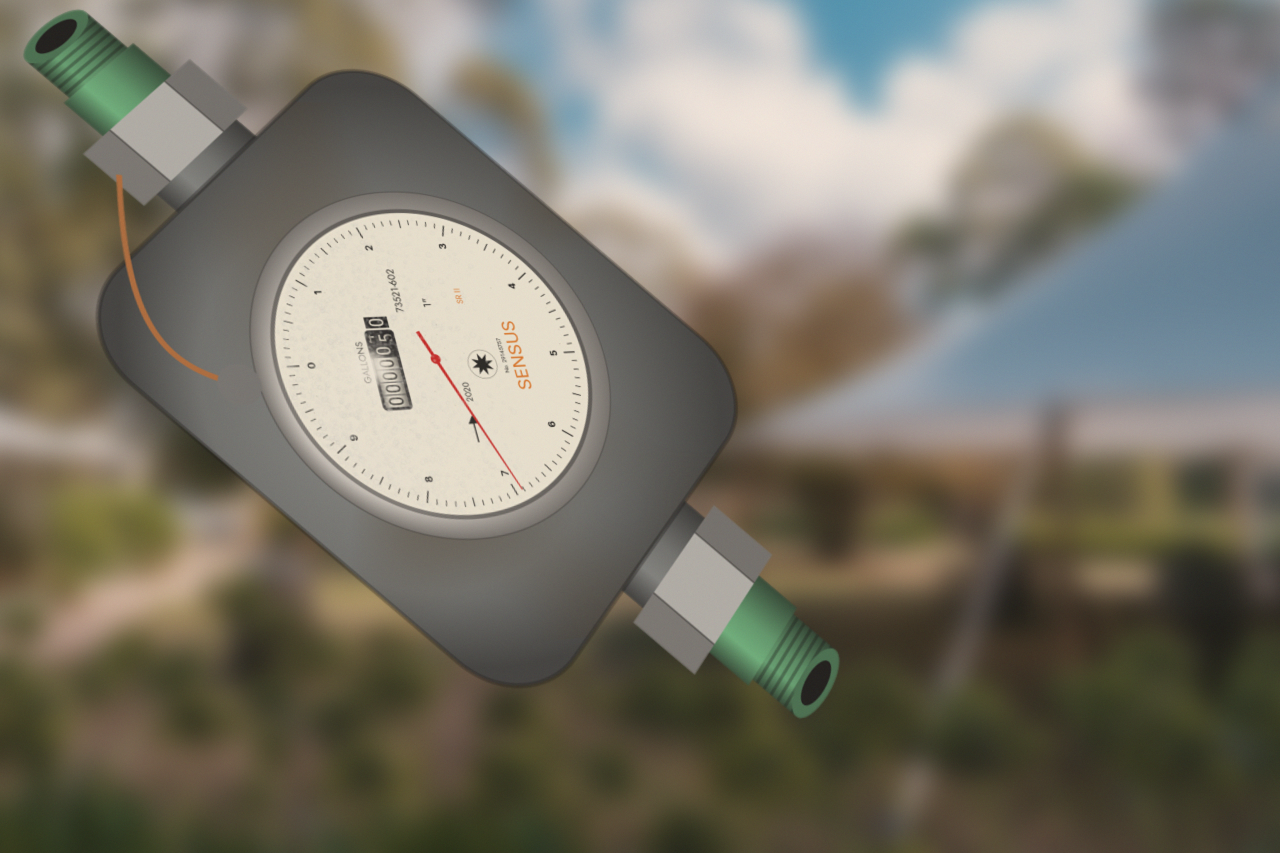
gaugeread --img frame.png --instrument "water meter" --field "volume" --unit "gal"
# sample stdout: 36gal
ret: 46.9gal
